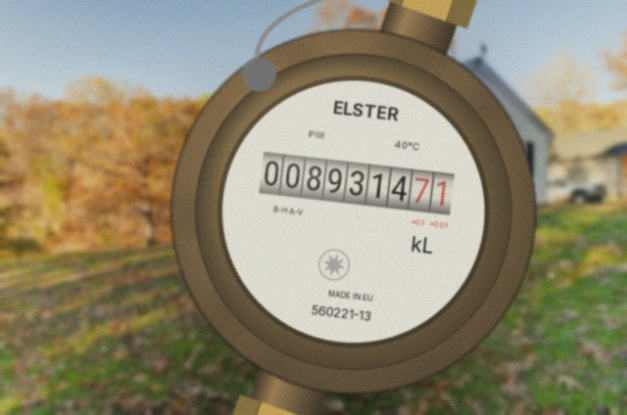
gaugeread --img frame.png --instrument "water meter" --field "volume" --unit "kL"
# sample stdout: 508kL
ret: 89314.71kL
